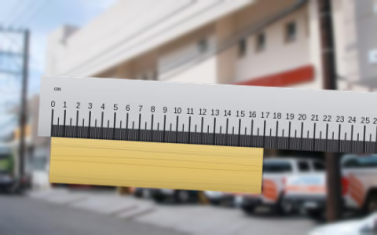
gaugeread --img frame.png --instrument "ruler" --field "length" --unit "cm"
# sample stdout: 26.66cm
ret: 17cm
